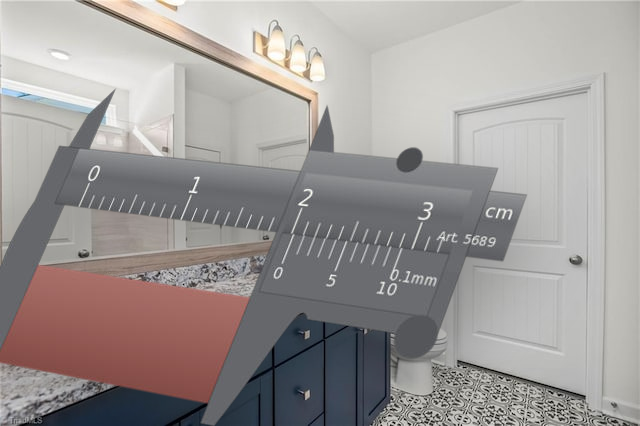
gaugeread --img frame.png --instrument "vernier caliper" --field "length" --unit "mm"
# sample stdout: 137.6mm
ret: 20.2mm
